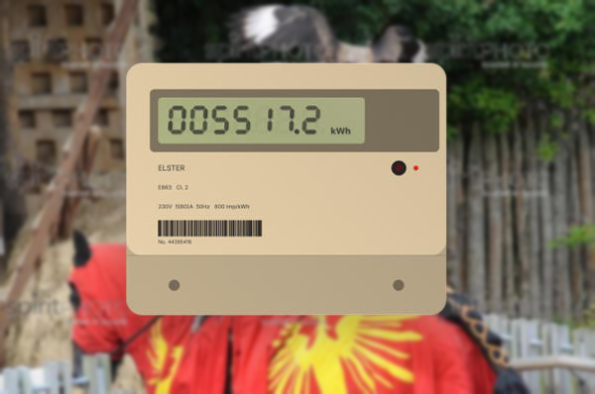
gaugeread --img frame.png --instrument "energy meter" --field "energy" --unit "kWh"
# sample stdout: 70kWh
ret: 5517.2kWh
